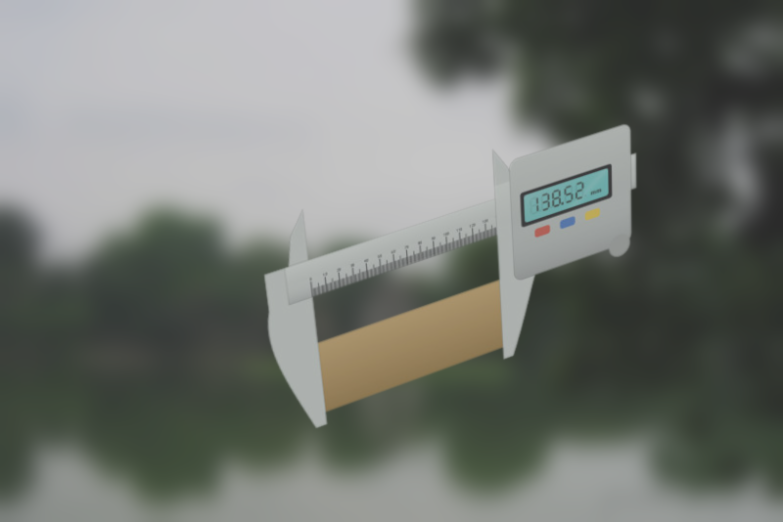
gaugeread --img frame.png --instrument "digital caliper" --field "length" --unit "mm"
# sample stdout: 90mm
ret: 138.52mm
